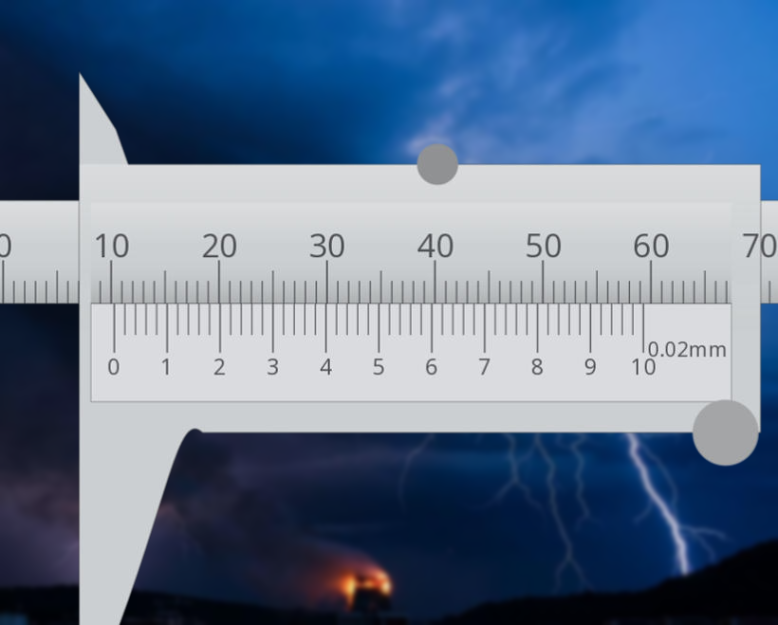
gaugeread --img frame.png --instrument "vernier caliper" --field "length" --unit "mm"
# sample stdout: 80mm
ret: 10.3mm
